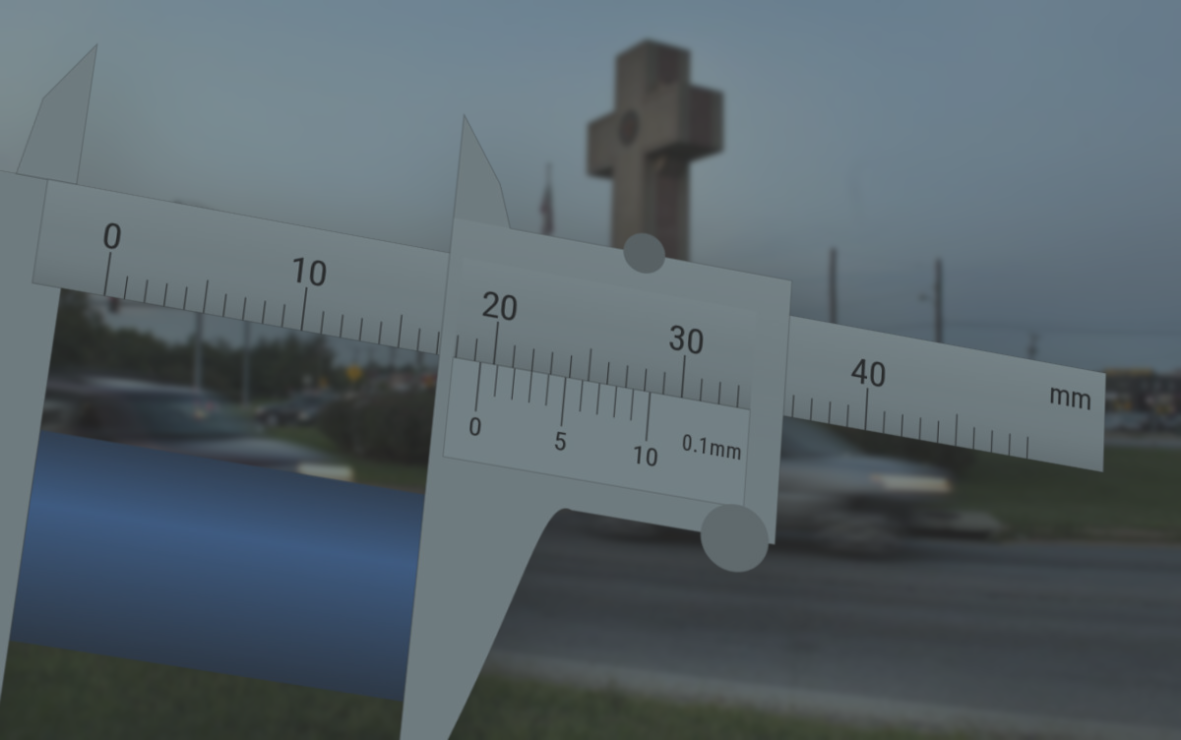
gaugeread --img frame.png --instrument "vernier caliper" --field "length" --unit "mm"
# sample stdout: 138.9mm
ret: 19.3mm
